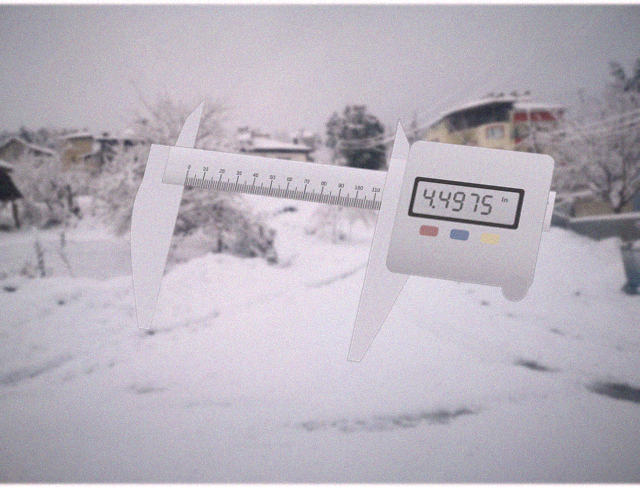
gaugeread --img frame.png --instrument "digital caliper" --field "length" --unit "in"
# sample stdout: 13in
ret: 4.4975in
